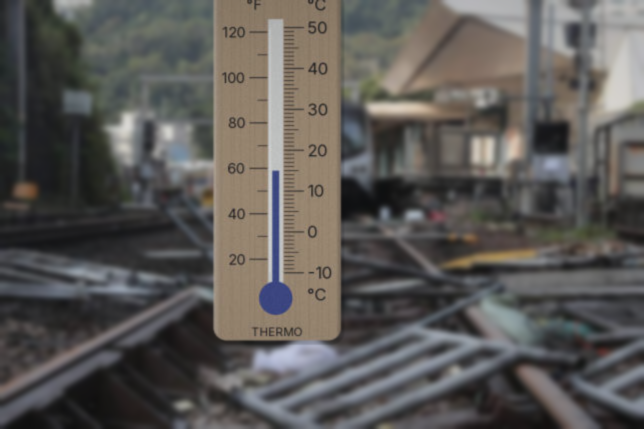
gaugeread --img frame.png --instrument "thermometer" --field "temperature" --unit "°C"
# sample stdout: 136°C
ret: 15°C
